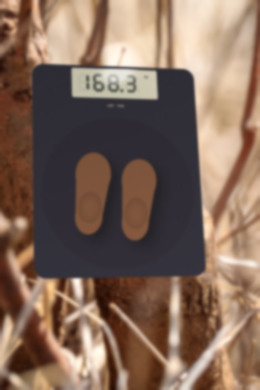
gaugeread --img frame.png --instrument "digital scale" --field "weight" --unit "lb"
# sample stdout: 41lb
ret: 168.3lb
